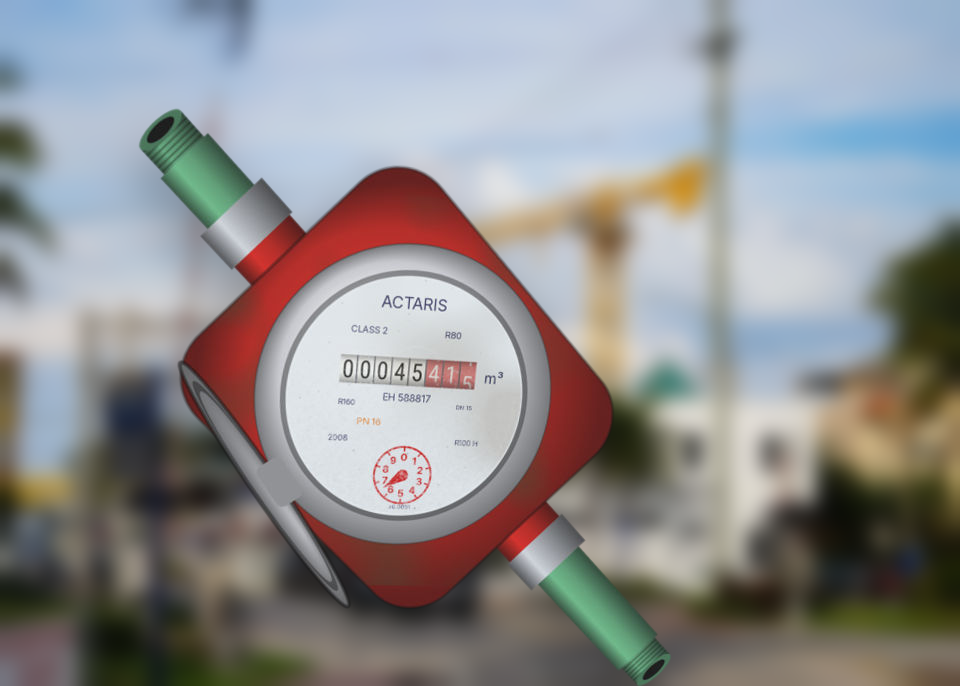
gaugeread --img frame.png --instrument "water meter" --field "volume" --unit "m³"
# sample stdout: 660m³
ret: 45.4146m³
